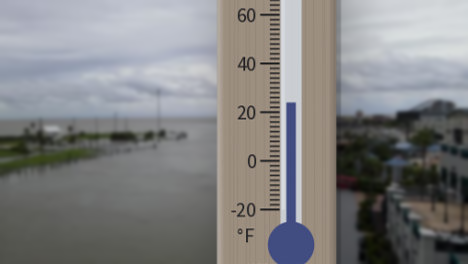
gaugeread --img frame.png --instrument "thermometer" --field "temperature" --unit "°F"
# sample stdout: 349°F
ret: 24°F
